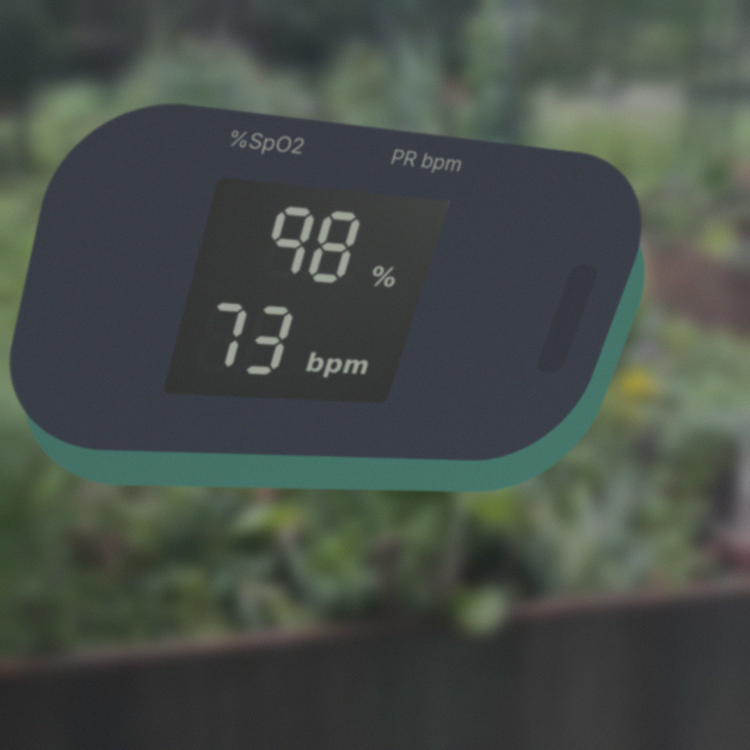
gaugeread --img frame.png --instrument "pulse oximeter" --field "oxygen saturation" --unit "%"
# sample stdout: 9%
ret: 98%
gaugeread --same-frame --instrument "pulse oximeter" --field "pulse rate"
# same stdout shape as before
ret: 73bpm
